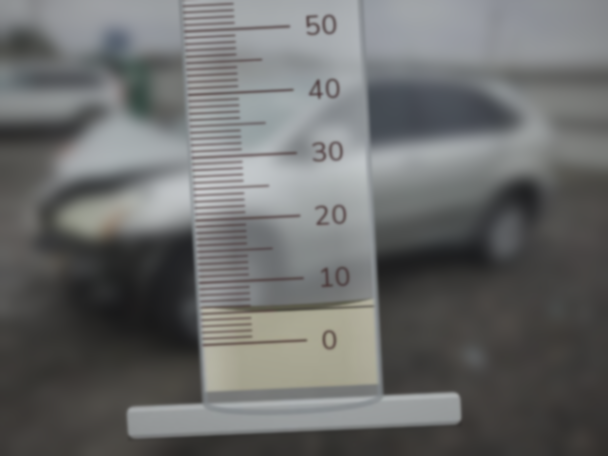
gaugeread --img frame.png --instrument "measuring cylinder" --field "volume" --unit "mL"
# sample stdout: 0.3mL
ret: 5mL
